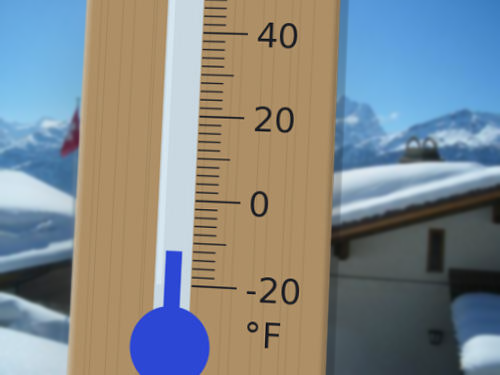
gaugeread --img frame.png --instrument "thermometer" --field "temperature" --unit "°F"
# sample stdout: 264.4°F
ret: -12°F
